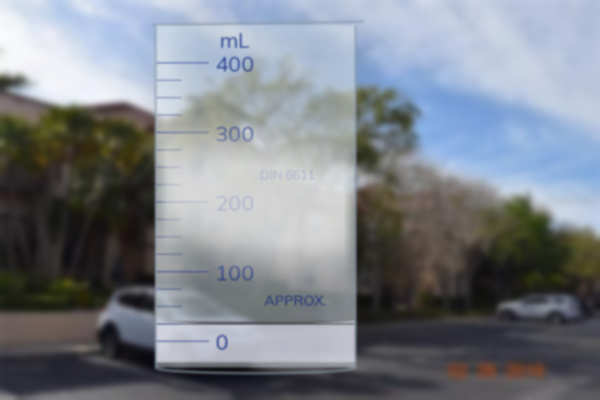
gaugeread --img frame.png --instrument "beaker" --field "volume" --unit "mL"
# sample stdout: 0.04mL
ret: 25mL
